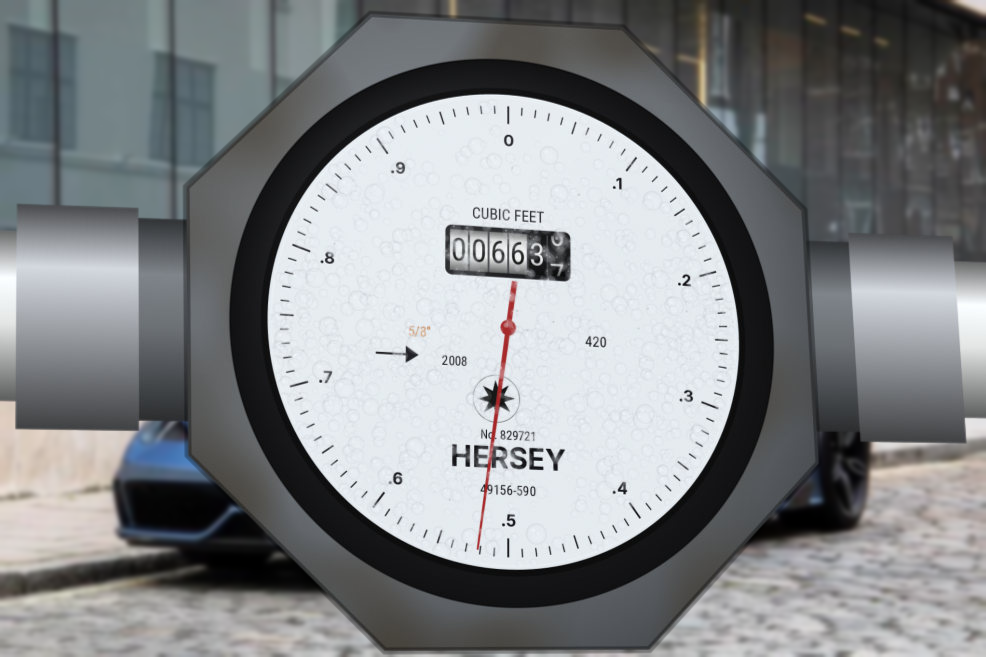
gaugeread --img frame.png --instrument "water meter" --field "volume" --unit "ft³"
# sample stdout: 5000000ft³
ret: 6636.52ft³
